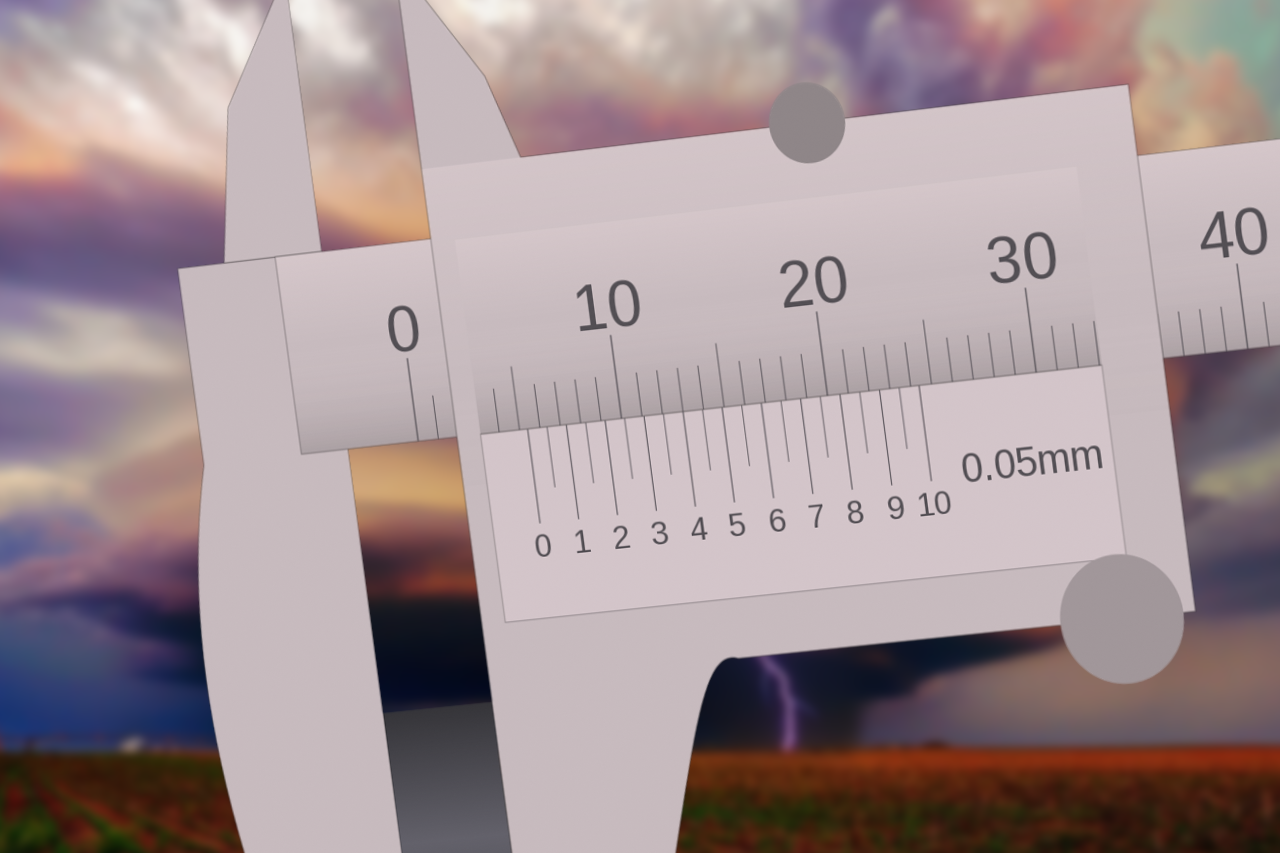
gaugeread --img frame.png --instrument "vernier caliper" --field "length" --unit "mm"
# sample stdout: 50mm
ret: 5.4mm
